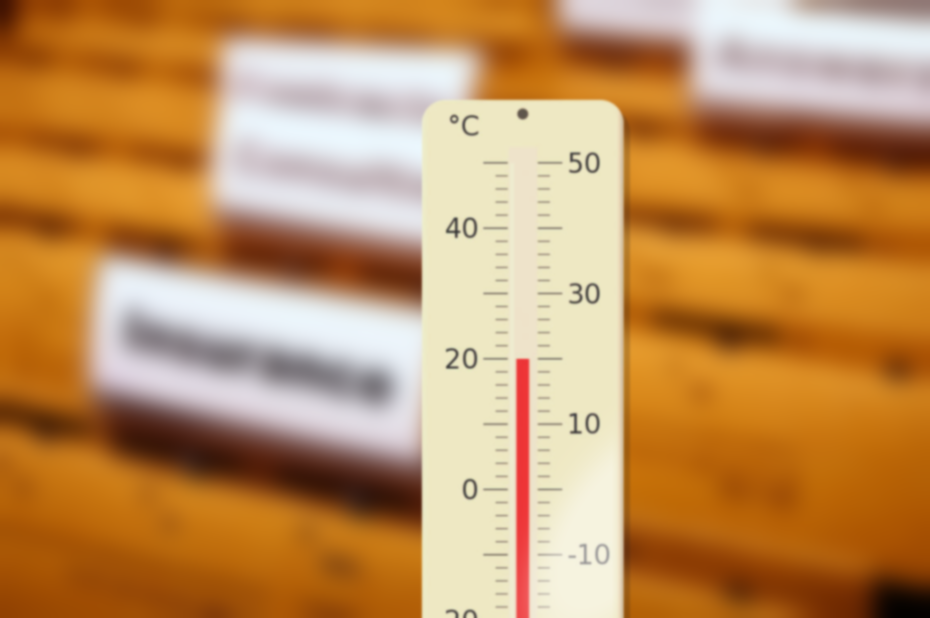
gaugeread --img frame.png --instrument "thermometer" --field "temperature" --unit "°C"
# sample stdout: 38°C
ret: 20°C
